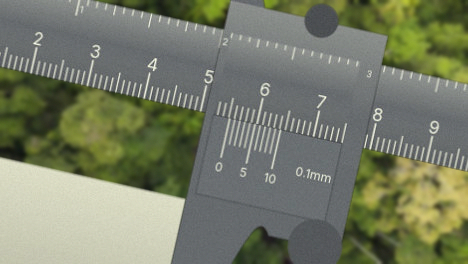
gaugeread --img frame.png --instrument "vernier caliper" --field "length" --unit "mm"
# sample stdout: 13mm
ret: 55.2mm
